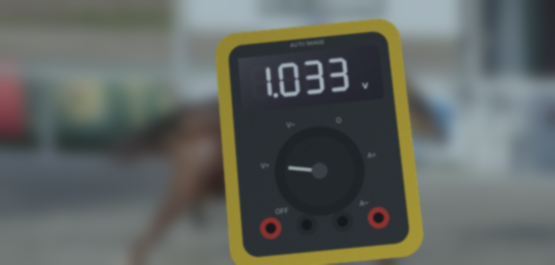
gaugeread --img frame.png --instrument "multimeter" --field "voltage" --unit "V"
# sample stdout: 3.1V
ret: 1.033V
